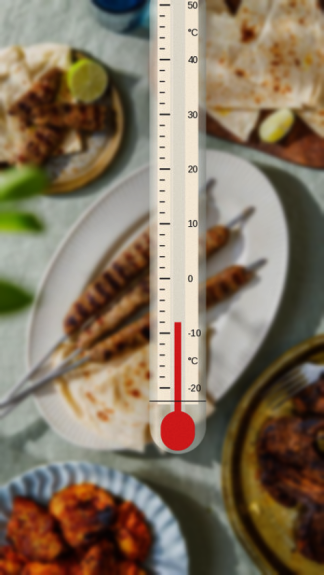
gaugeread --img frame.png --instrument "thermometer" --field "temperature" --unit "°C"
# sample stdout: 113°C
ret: -8°C
